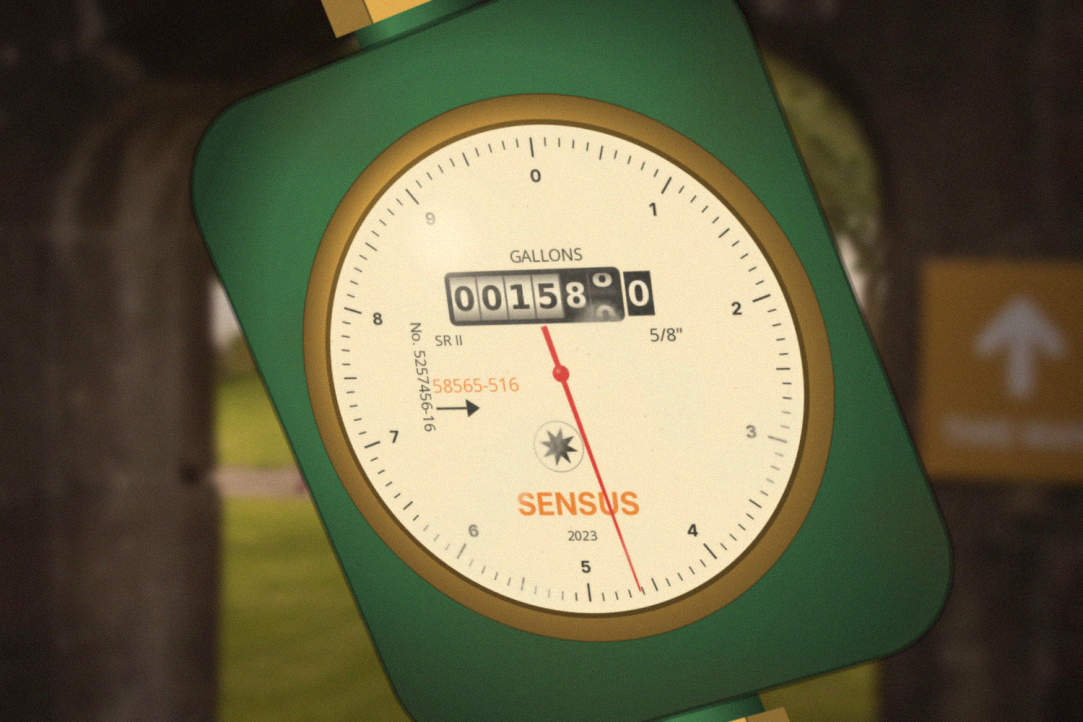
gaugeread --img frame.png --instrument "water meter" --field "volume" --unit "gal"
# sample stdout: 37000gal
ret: 15884.6gal
